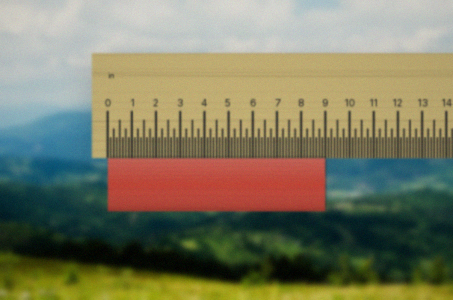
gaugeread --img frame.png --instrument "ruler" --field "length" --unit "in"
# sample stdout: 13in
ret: 9in
